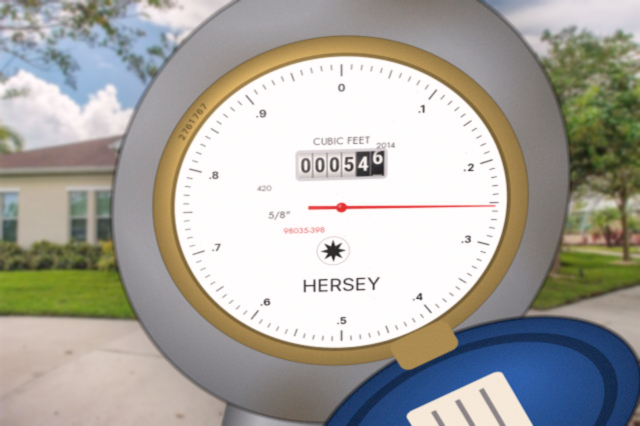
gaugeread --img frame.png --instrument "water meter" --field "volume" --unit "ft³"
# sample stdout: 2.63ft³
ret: 546.25ft³
